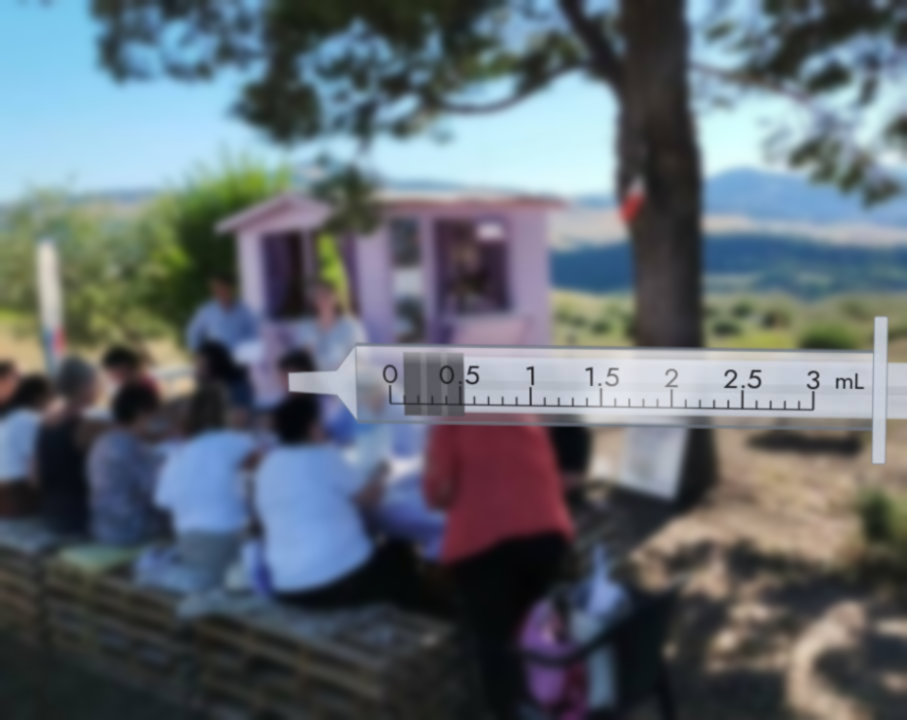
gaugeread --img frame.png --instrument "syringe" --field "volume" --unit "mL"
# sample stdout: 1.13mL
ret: 0.1mL
